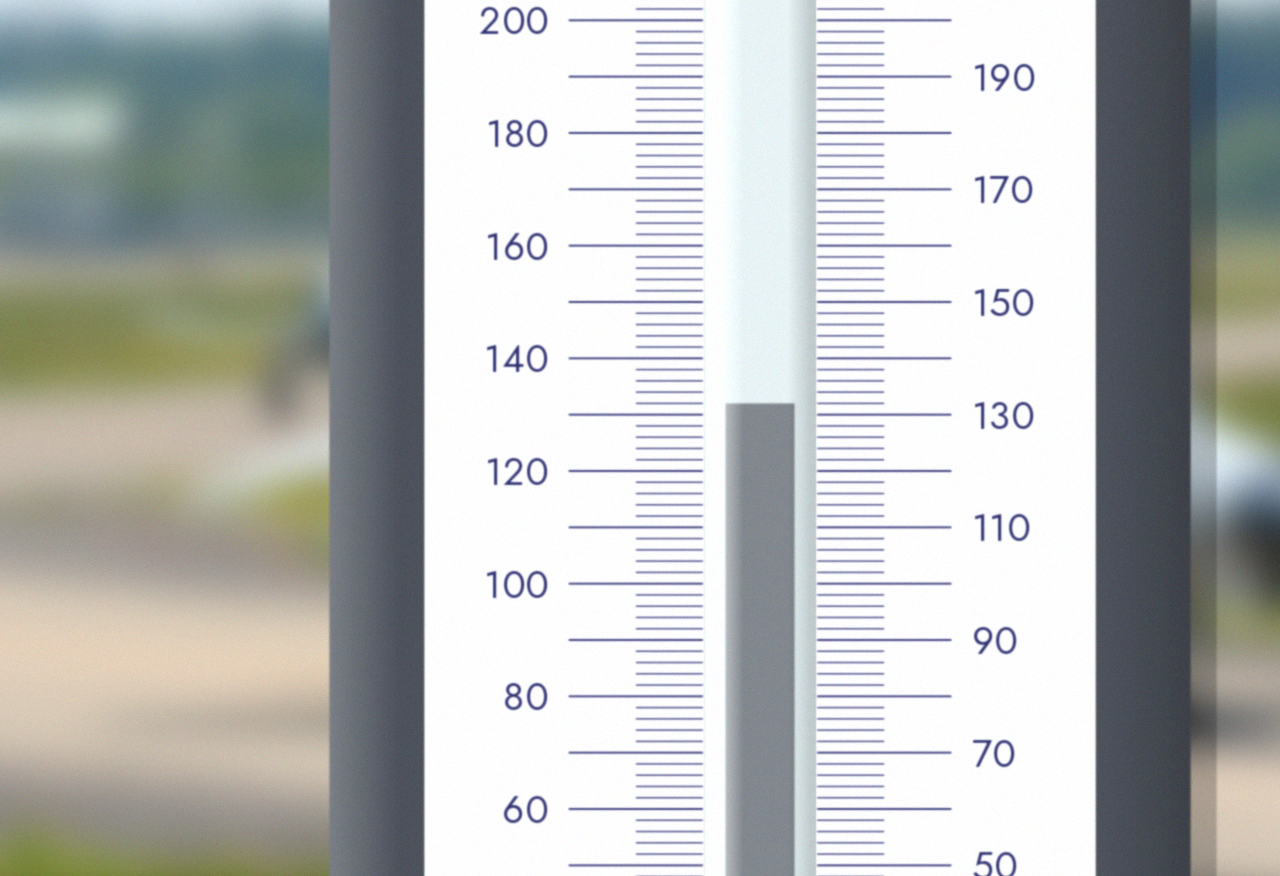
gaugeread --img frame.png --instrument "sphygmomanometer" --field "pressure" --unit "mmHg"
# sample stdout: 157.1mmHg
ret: 132mmHg
